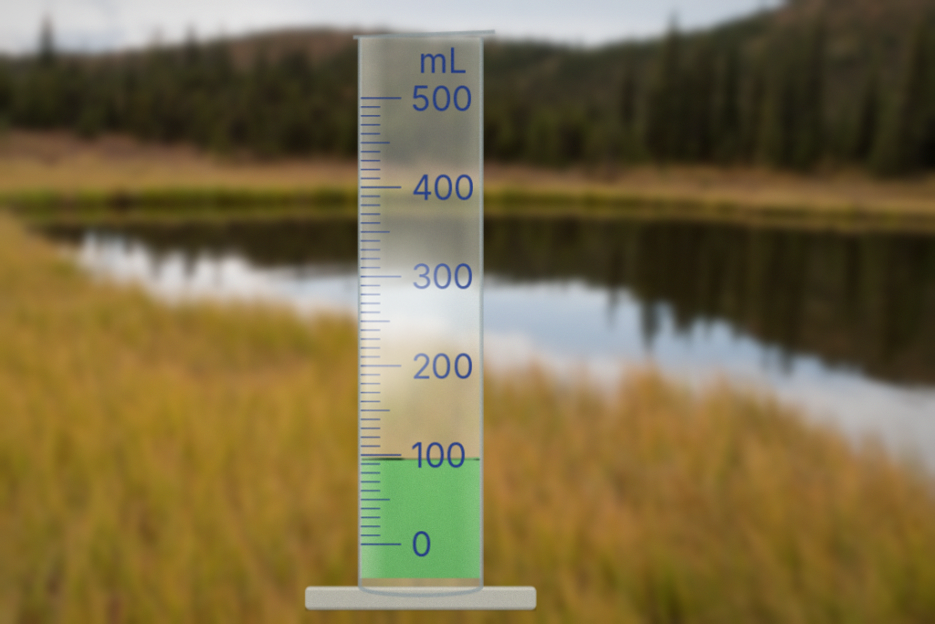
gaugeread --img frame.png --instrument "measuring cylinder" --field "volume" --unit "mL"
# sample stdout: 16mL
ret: 95mL
